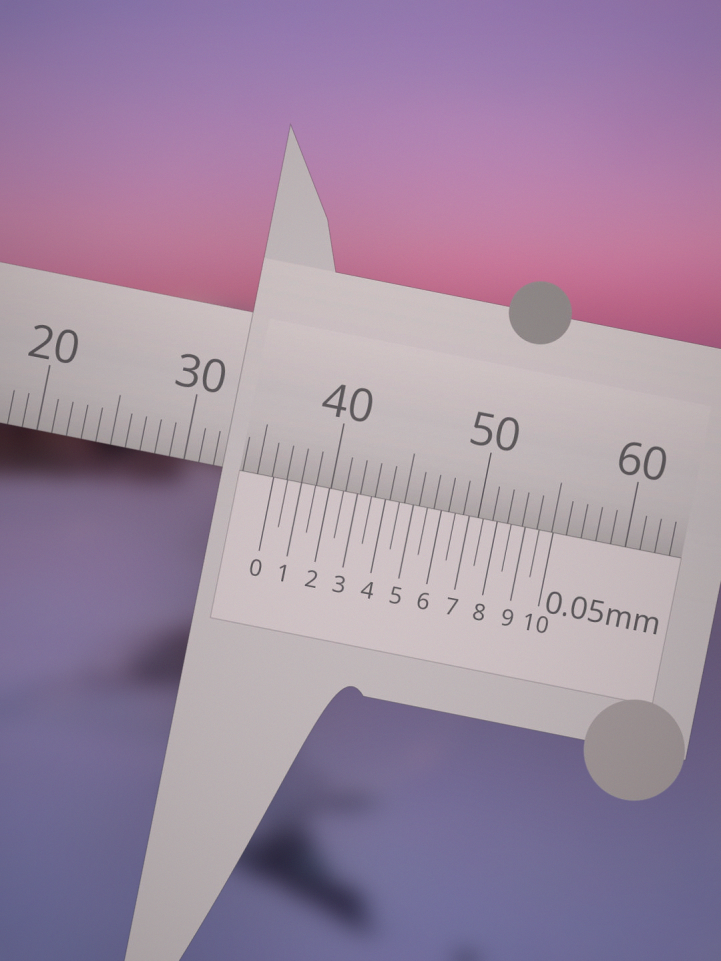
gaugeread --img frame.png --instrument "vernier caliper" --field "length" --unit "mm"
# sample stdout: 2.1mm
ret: 36.1mm
